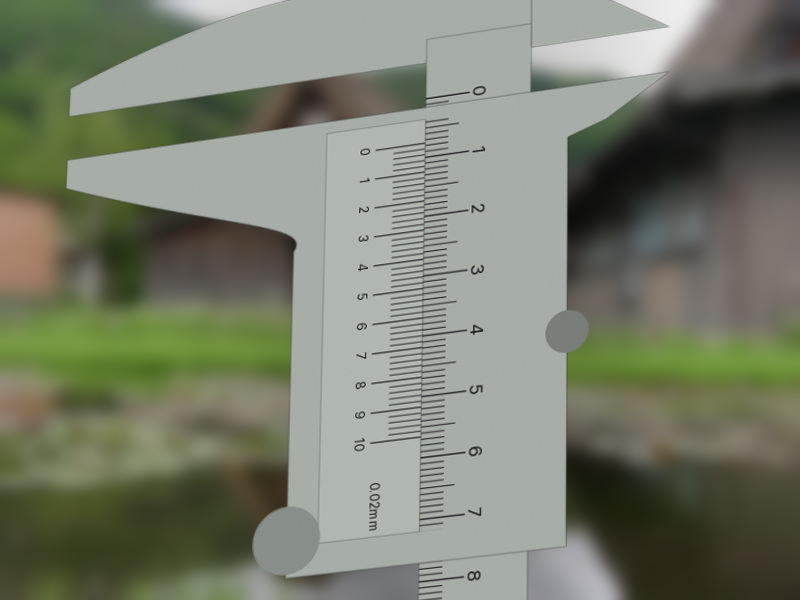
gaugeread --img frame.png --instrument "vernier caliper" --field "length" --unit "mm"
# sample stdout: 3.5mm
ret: 7.6mm
